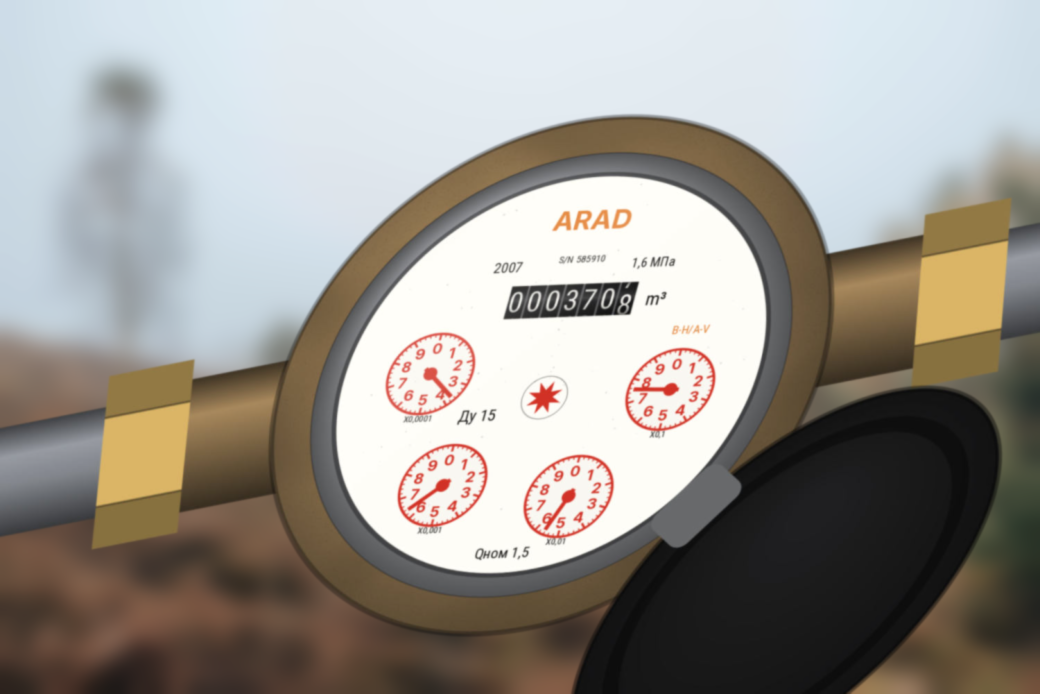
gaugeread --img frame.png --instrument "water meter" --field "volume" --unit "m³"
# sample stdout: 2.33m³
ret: 3707.7563m³
